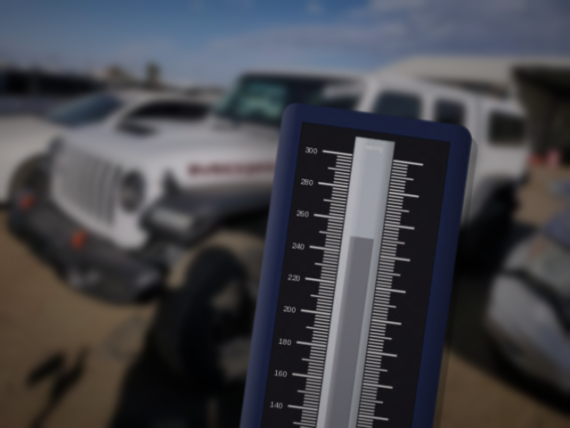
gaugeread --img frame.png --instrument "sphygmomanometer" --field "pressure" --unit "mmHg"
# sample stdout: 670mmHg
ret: 250mmHg
